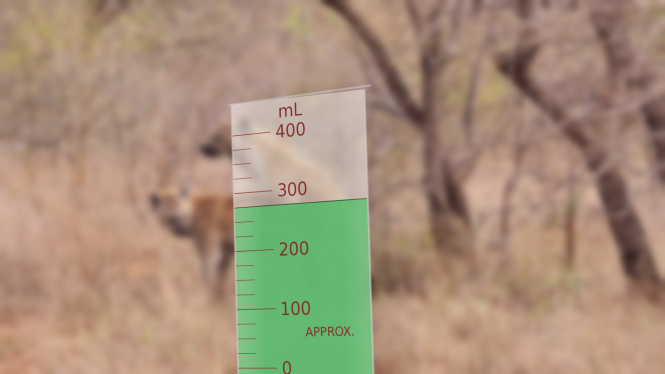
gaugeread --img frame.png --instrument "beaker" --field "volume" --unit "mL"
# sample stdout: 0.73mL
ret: 275mL
